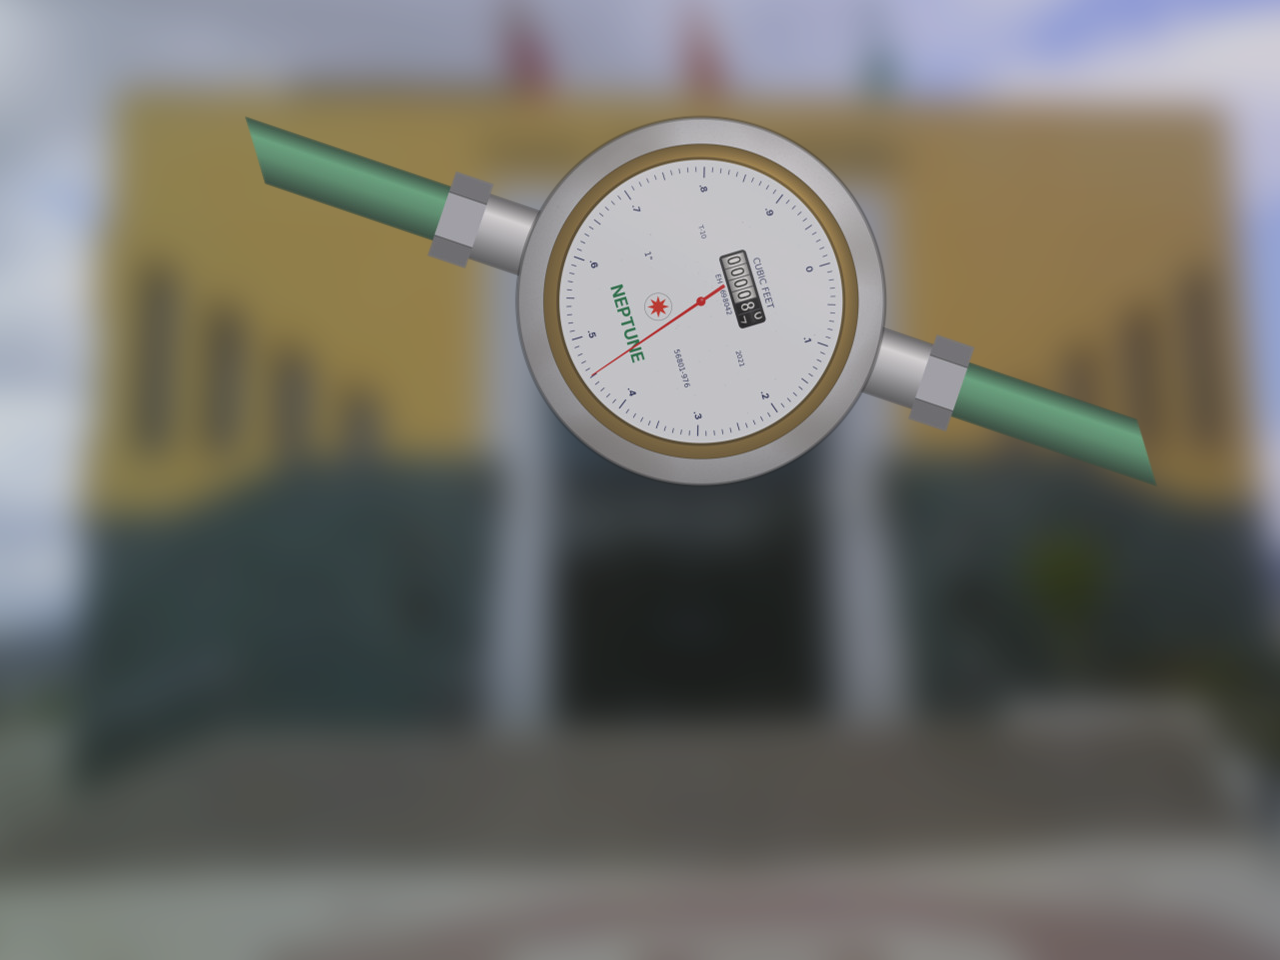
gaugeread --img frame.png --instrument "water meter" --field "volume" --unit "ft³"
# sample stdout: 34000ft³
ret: 86.45ft³
